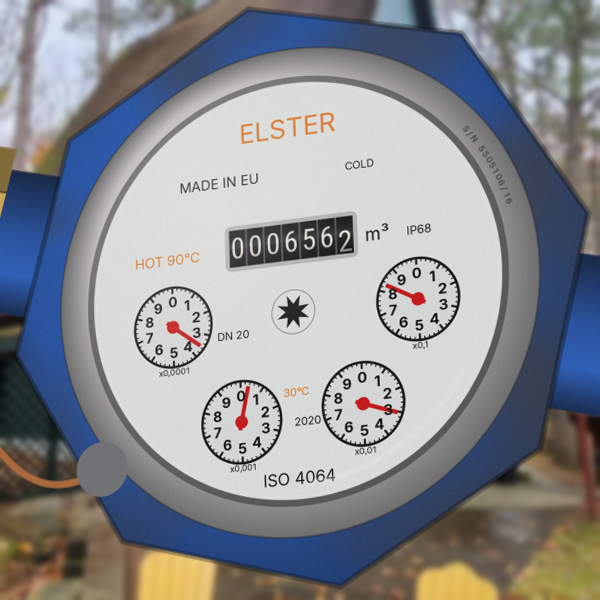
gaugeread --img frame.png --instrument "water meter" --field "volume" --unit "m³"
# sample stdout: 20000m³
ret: 6561.8303m³
